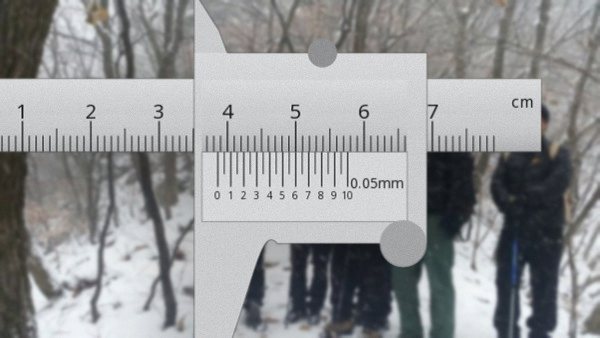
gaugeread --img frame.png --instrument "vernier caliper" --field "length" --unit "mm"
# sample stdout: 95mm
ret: 38.6mm
